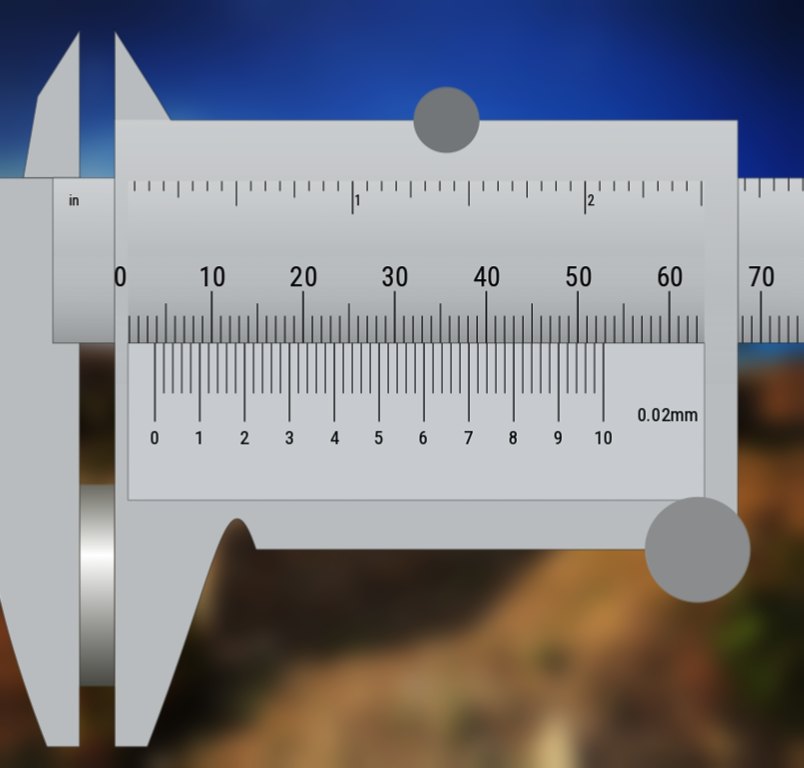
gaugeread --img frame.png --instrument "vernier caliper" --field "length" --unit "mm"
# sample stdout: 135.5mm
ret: 3.8mm
